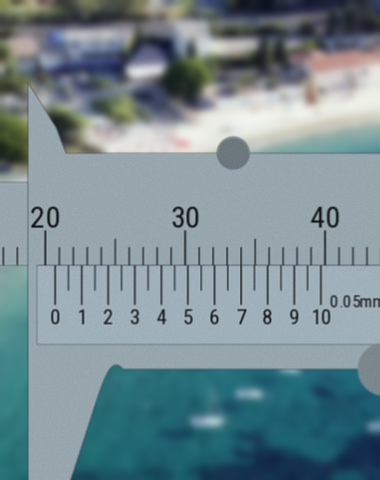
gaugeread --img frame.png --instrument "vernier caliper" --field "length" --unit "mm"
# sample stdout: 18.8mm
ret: 20.7mm
